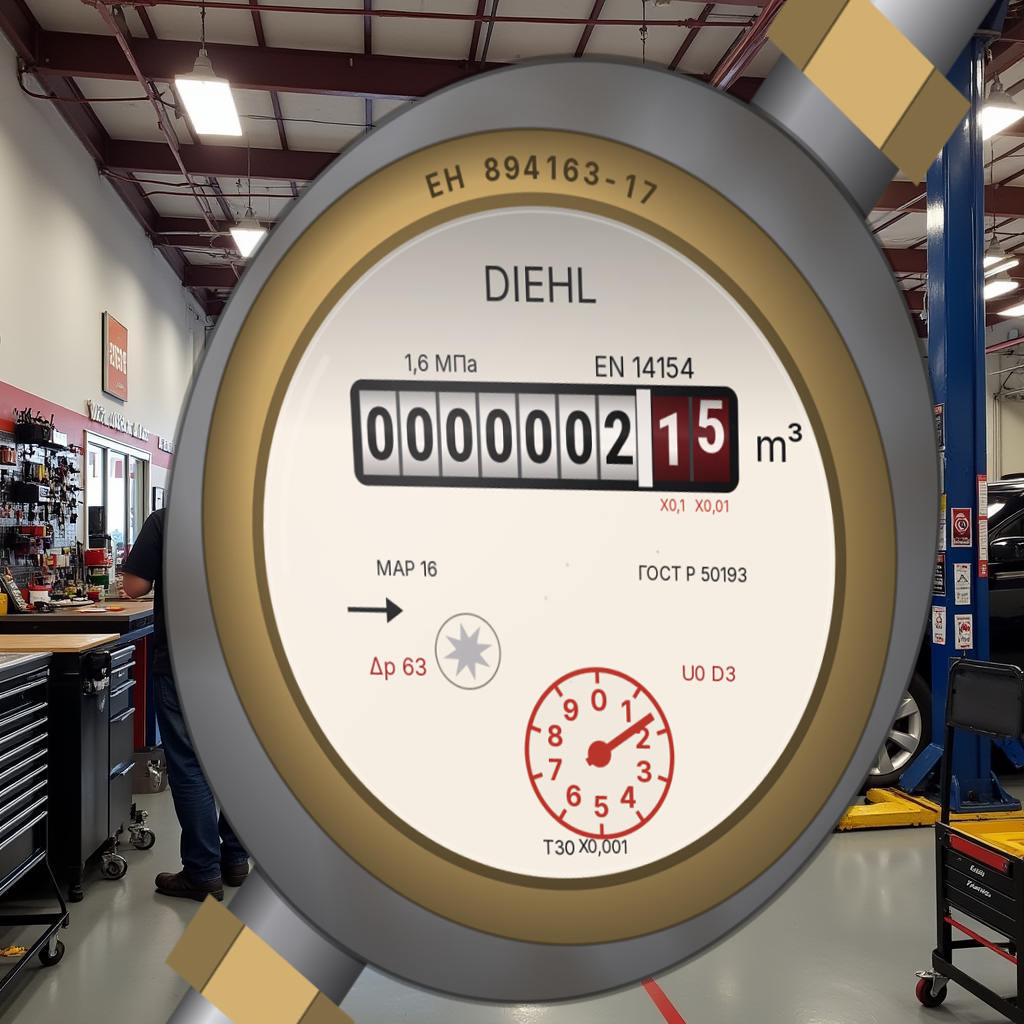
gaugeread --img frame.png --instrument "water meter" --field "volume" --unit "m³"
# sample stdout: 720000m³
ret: 2.151m³
